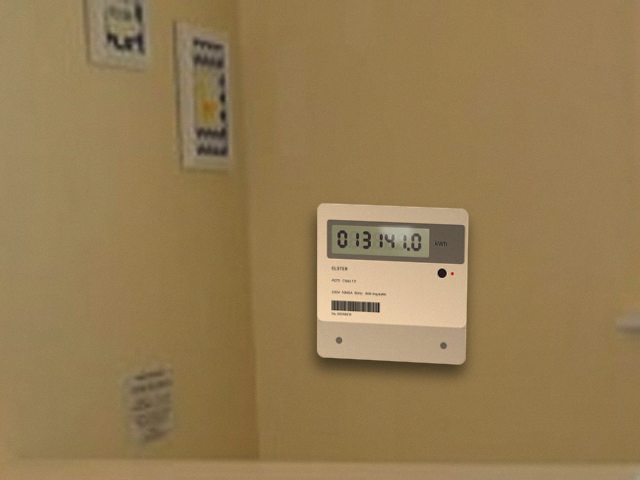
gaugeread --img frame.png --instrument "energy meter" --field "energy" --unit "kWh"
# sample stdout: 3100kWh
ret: 13141.0kWh
